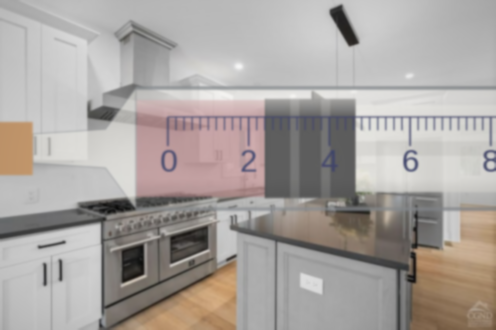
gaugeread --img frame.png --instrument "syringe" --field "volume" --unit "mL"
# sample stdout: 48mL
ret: 2.4mL
